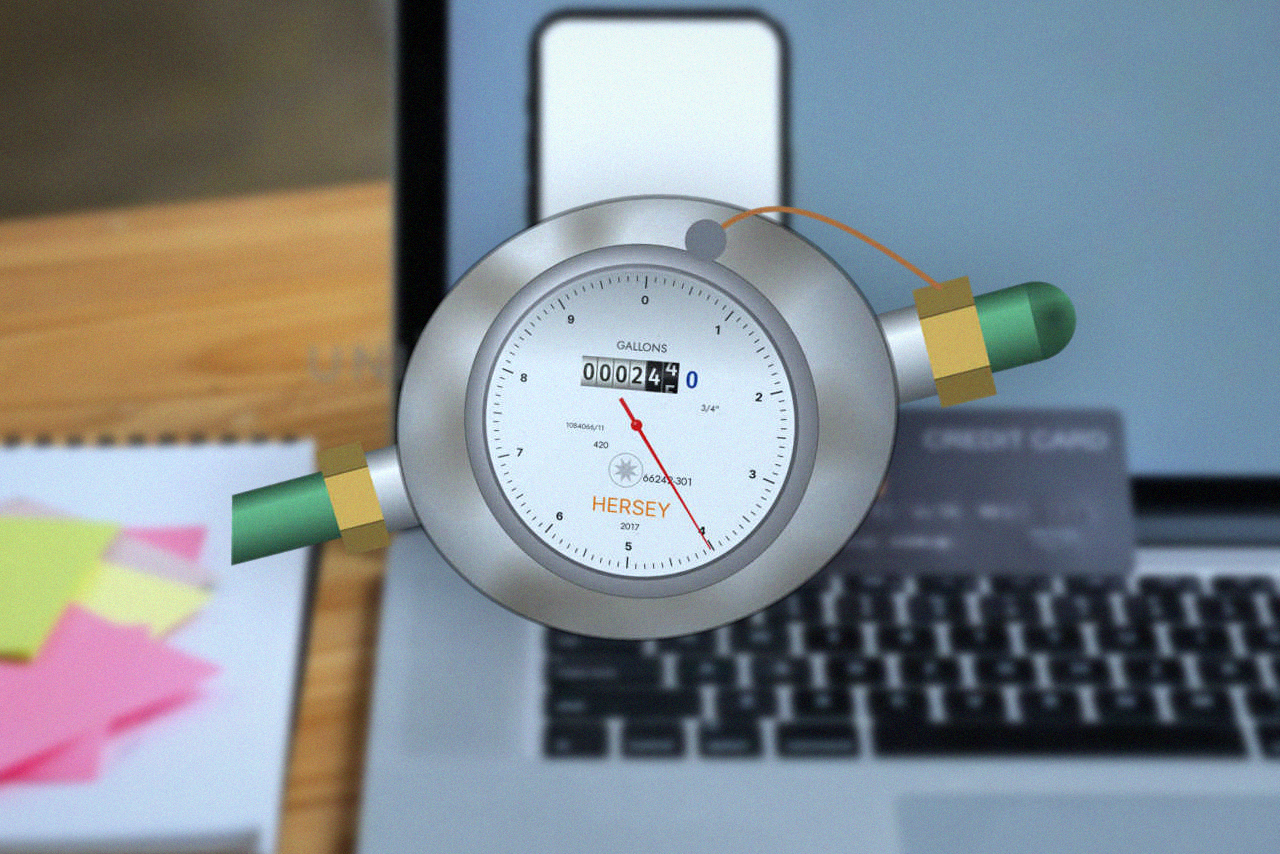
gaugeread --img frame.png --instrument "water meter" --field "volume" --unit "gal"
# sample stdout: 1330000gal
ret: 2444.0gal
